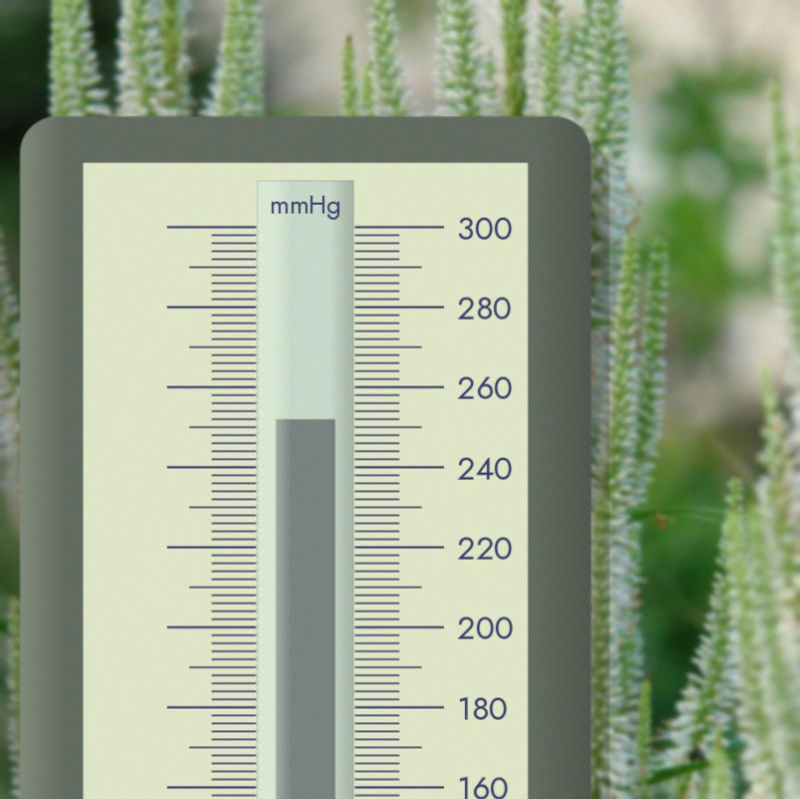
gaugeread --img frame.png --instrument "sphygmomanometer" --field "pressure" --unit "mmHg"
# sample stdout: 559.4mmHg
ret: 252mmHg
